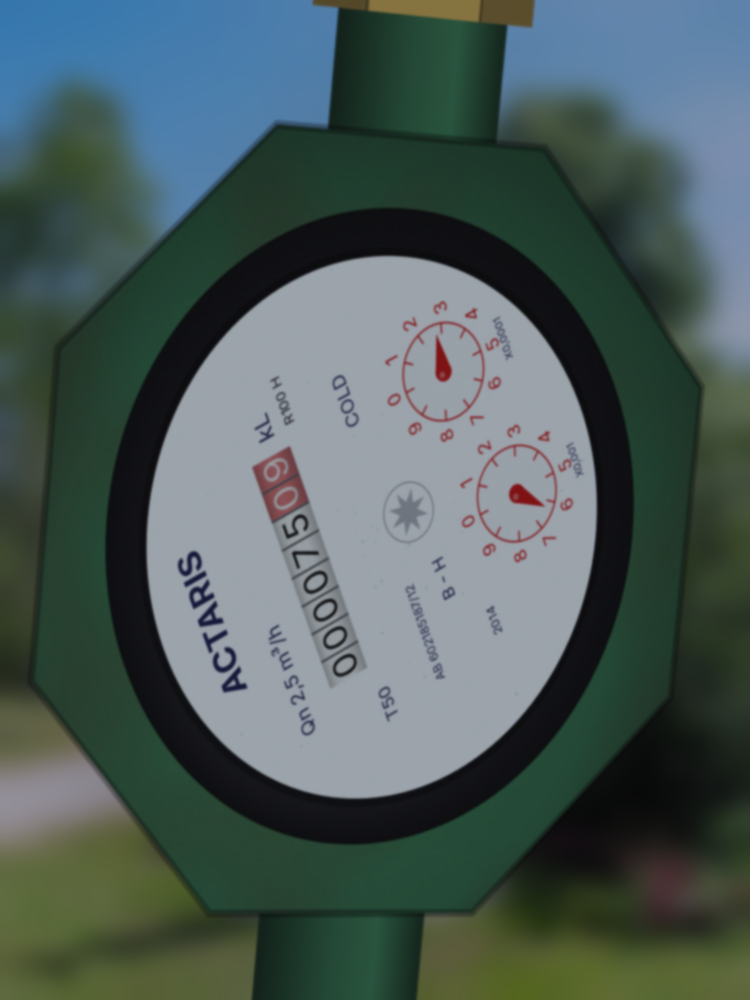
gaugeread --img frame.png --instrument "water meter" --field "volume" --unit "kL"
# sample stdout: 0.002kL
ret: 75.0962kL
